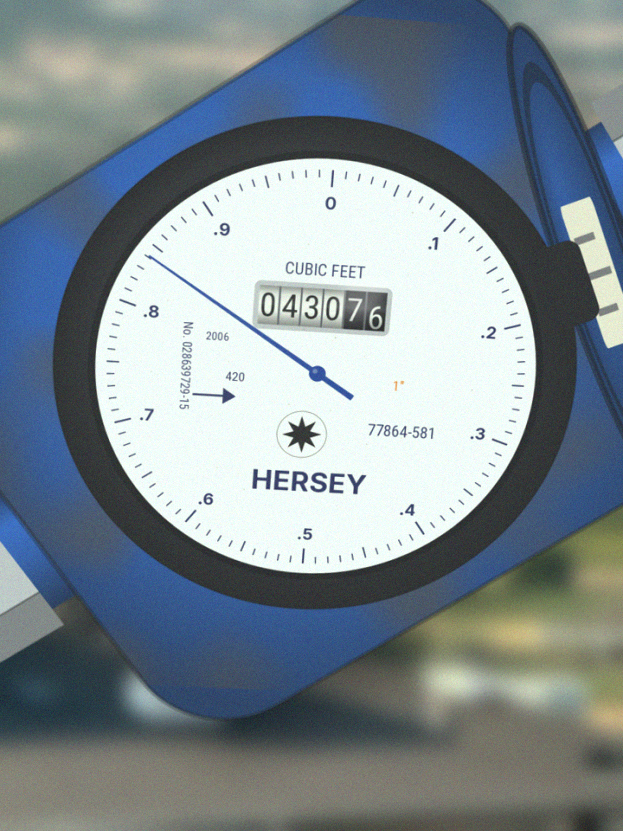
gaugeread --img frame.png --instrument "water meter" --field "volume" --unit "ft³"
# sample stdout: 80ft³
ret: 43075.84ft³
